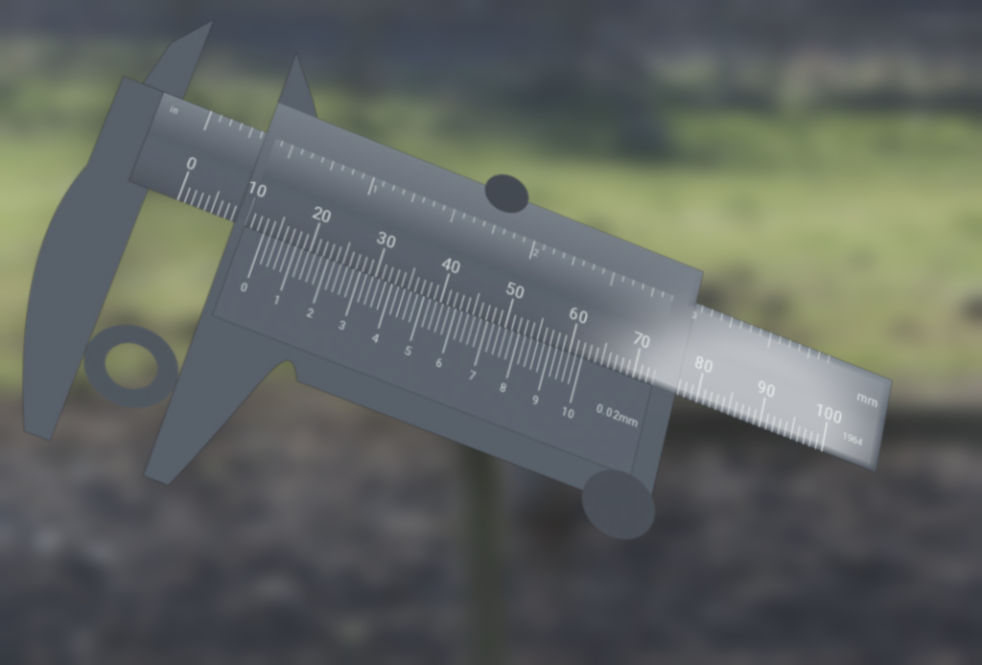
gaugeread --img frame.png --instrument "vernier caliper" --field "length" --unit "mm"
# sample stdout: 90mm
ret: 13.0mm
